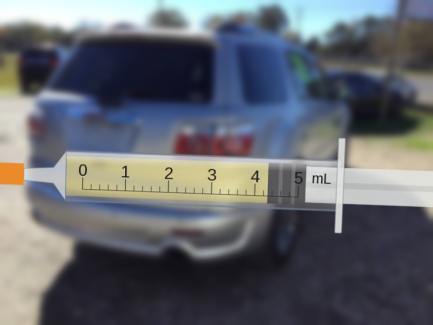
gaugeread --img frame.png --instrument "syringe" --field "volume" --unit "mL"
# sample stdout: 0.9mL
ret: 4.3mL
